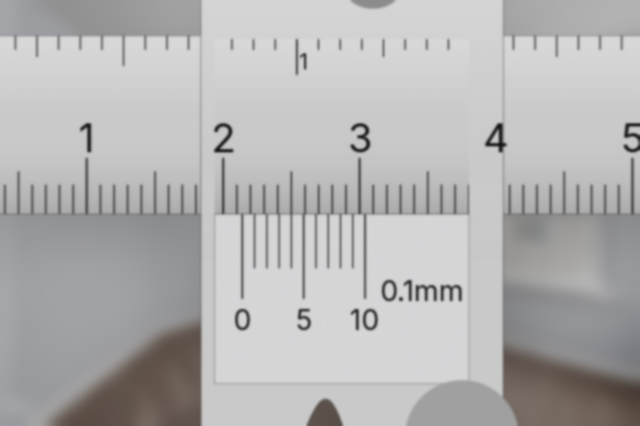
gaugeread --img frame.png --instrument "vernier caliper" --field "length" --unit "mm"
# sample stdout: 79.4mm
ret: 21.4mm
